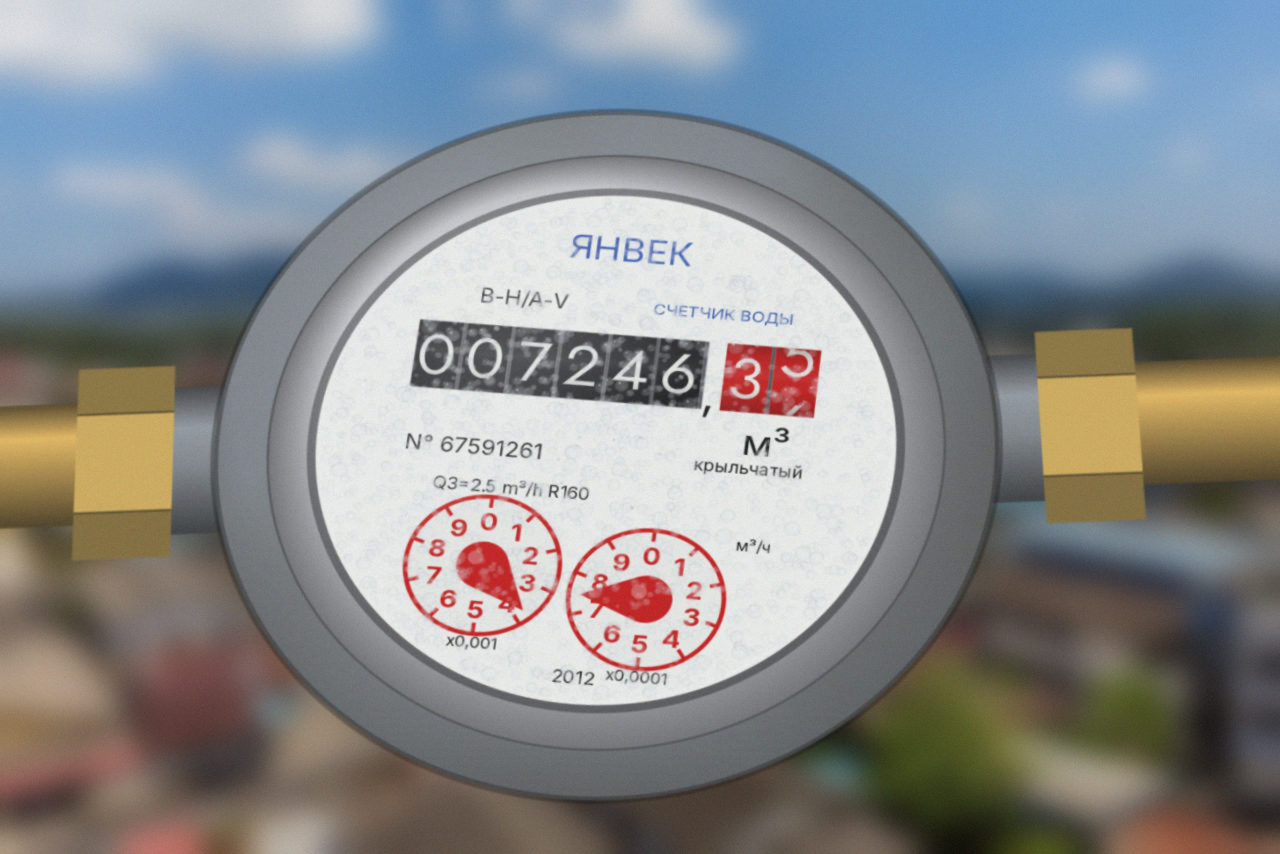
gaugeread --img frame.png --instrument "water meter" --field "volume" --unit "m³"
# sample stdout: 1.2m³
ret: 7246.3537m³
